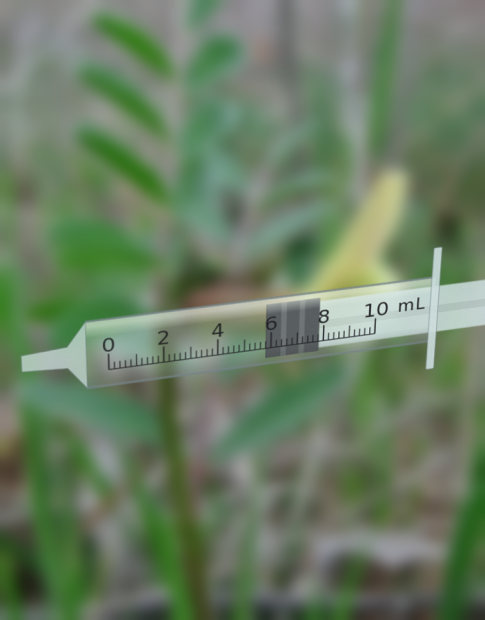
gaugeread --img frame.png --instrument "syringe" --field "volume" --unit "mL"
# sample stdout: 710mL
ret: 5.8mL
